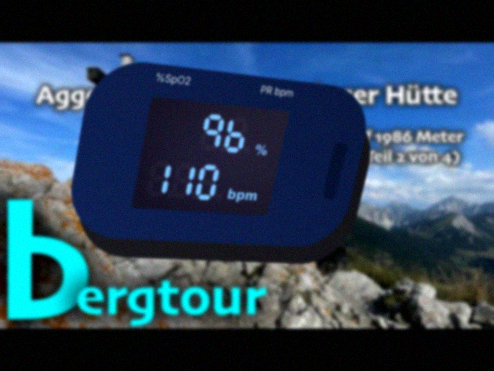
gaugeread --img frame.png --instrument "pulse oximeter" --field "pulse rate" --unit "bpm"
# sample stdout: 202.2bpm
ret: 110bpm
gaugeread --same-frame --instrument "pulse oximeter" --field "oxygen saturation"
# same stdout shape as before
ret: 96%
